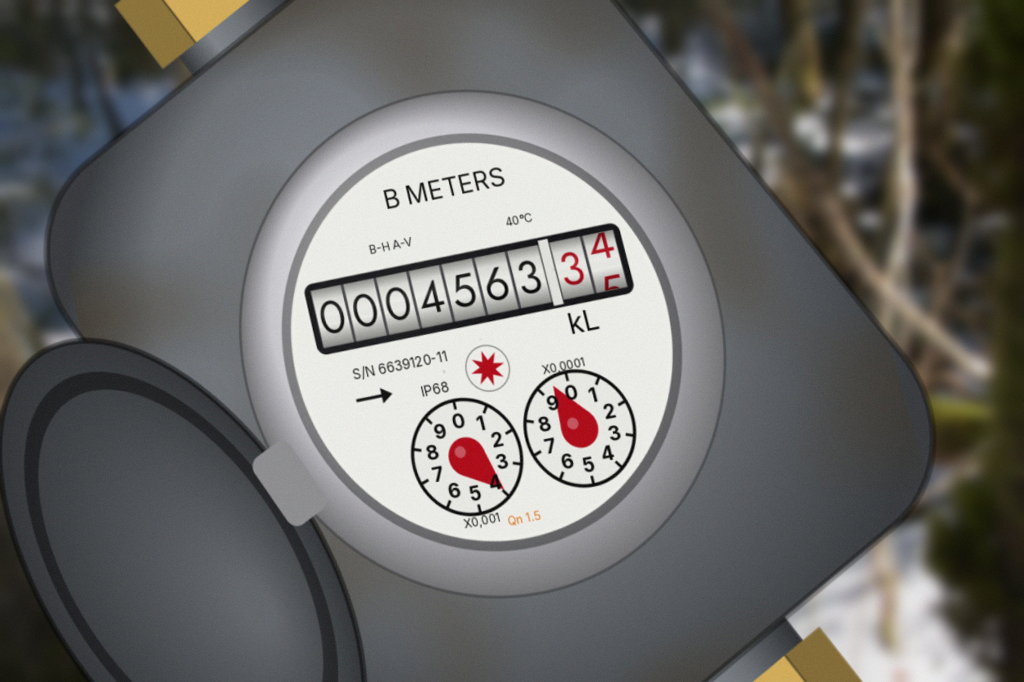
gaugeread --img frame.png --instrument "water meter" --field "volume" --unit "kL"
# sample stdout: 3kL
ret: 4563.3439kL
